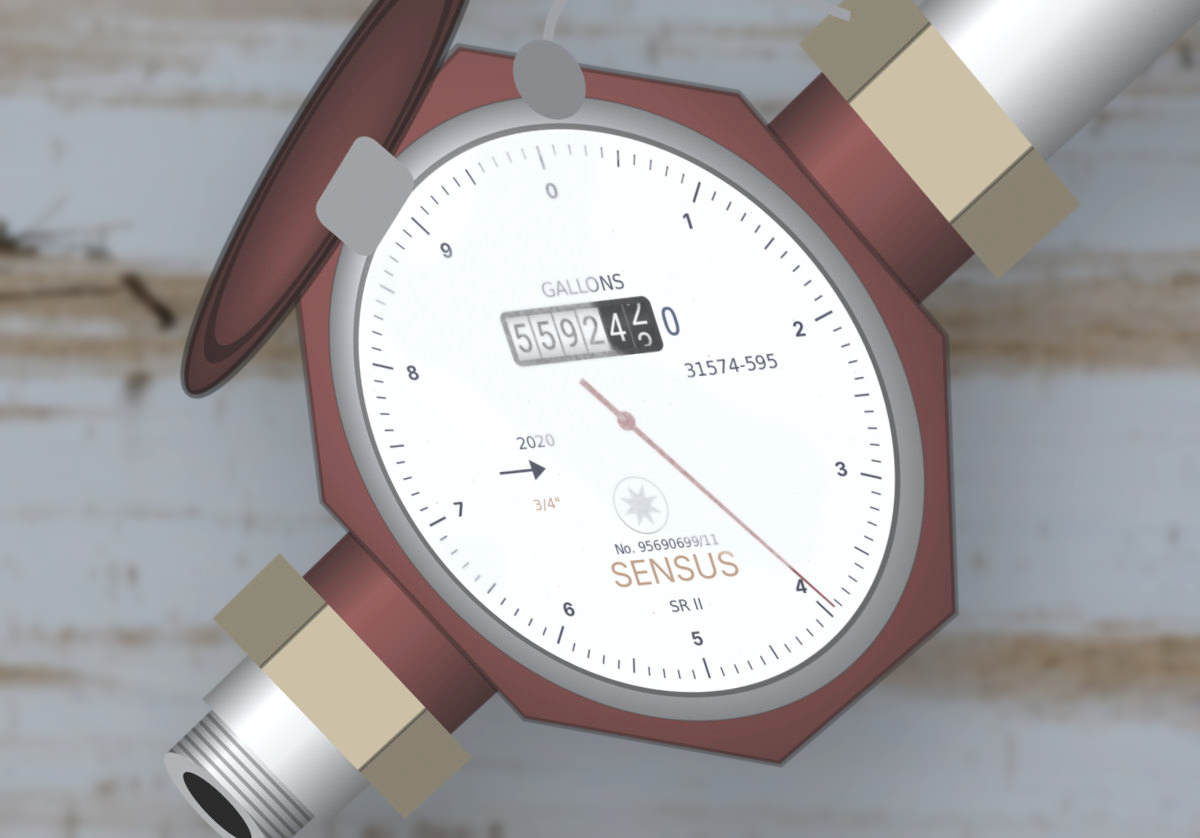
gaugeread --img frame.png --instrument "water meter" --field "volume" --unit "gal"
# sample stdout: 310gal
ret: 5592423.9gal
